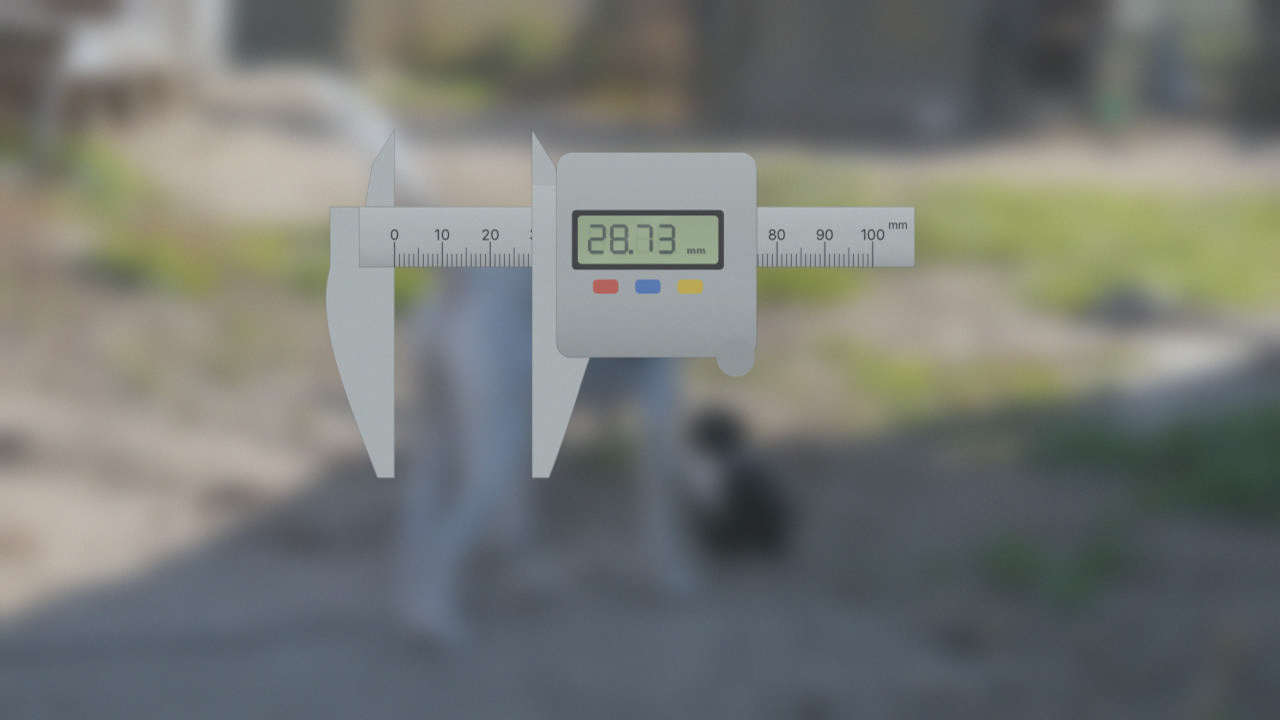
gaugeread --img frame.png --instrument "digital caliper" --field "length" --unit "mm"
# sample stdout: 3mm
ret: 28.73mm
